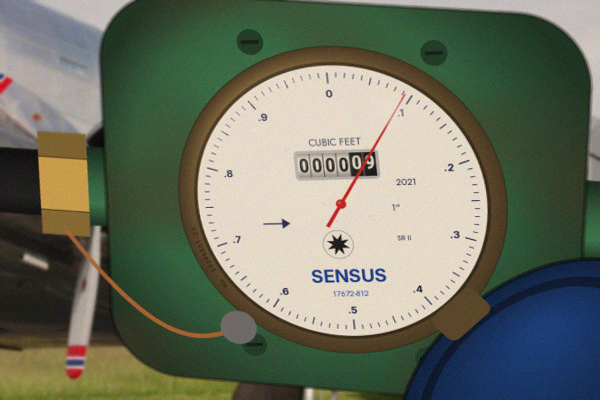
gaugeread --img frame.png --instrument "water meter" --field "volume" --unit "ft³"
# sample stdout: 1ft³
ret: 9.09ft³
